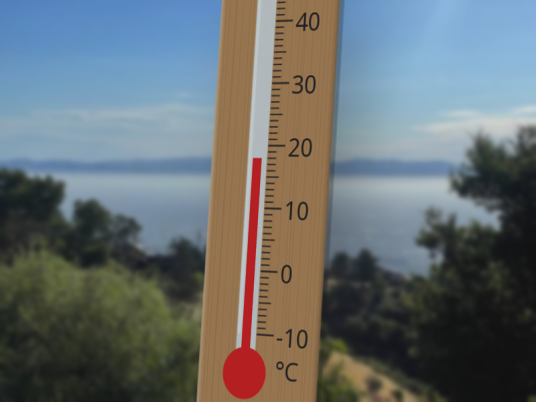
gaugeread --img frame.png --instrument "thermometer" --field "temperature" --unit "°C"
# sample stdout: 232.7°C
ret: 18°C
